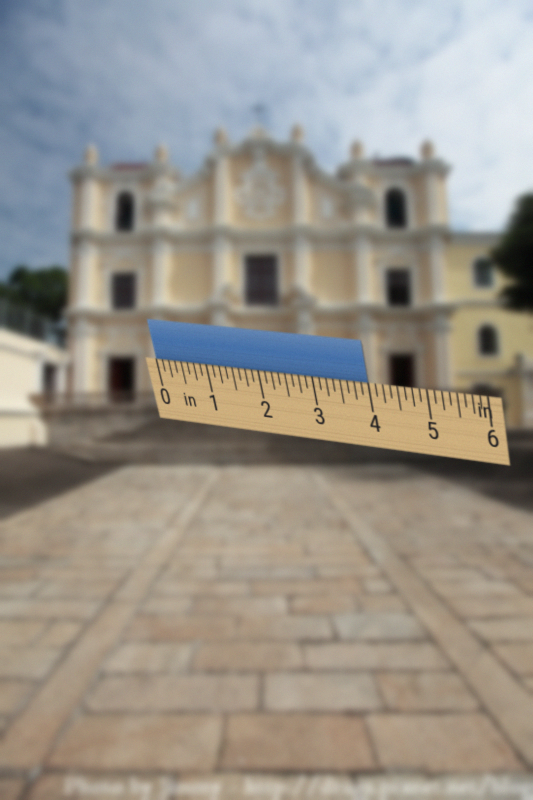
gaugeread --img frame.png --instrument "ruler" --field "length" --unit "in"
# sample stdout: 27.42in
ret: 4in
